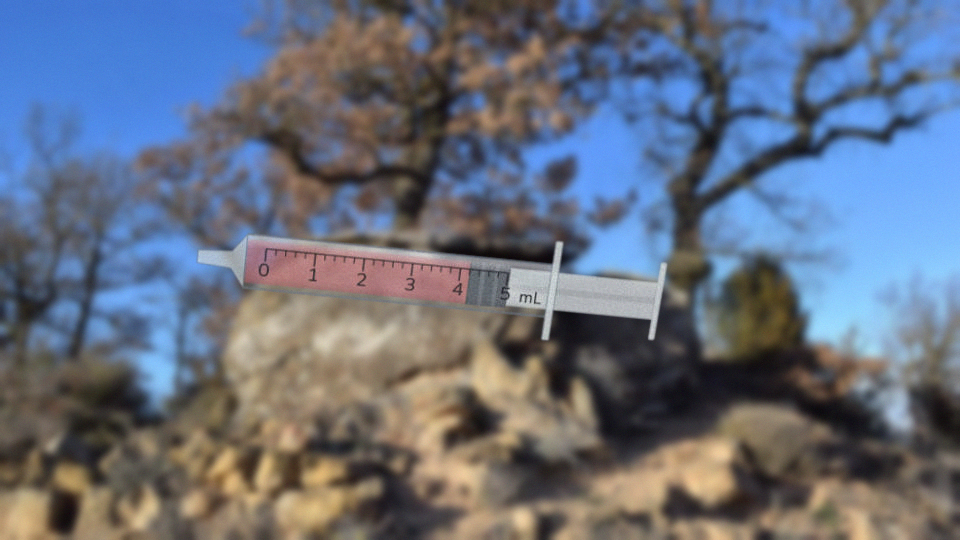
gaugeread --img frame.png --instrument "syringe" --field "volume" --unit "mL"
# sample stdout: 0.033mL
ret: 4.2mL
